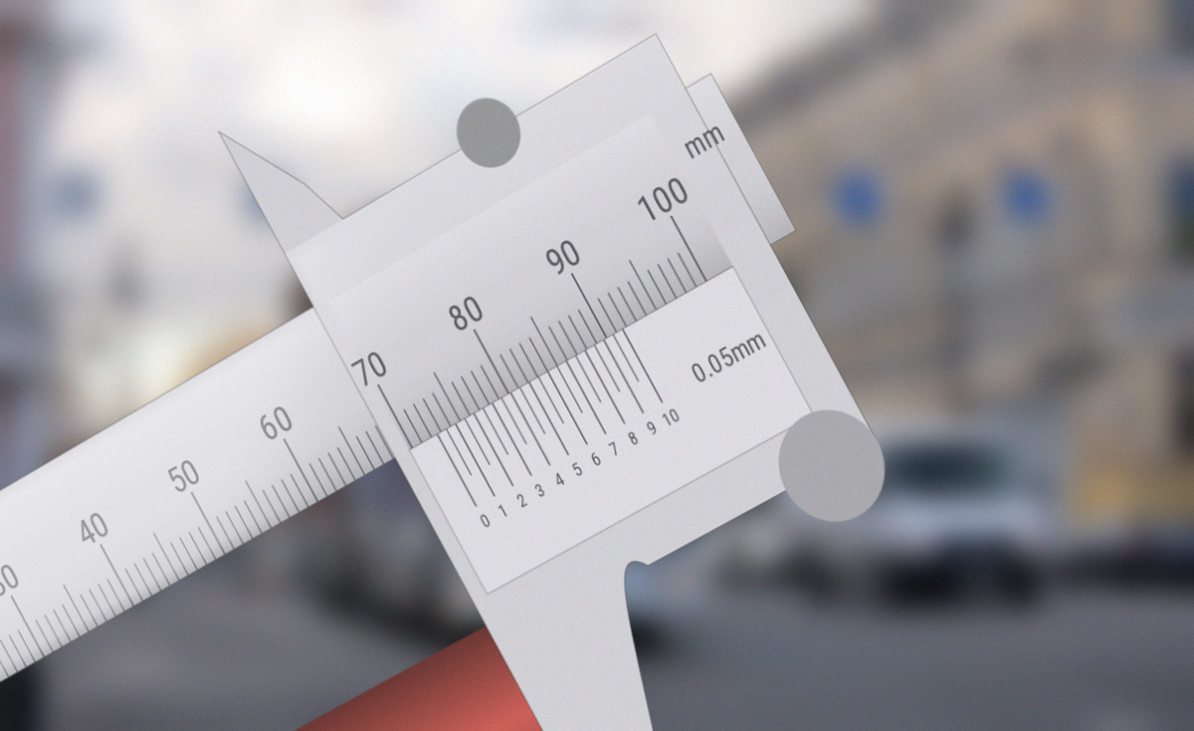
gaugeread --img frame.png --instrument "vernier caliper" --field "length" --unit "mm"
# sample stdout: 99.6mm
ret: 72.6mm
